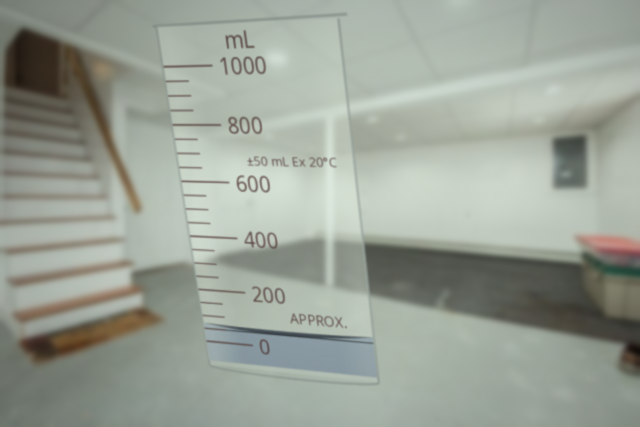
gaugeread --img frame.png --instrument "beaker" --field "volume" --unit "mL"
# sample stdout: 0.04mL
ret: 50mL
